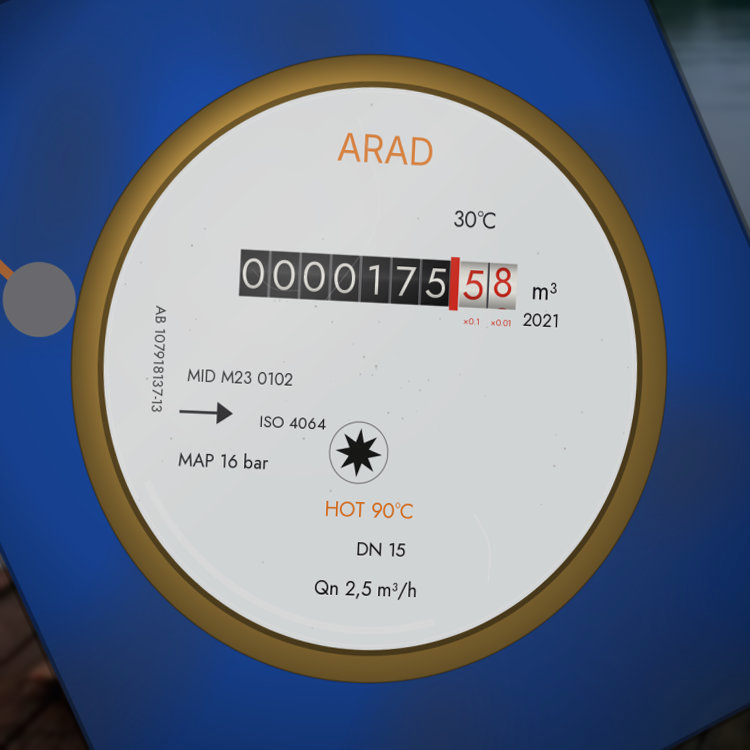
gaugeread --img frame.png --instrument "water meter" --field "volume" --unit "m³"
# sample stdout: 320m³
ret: 175.58m³
